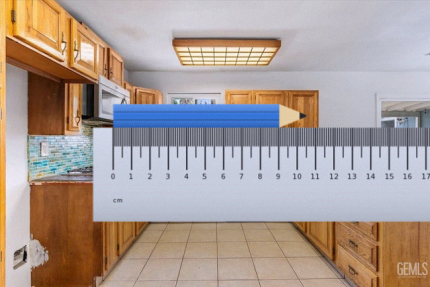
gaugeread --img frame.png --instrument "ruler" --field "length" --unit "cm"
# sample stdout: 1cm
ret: 10.5cm
